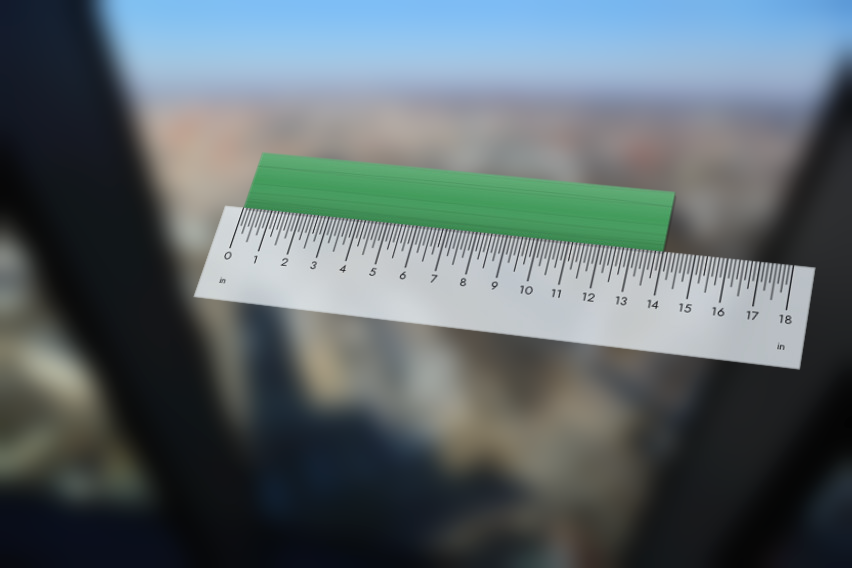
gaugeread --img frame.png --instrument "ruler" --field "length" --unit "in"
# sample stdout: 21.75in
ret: 14in
